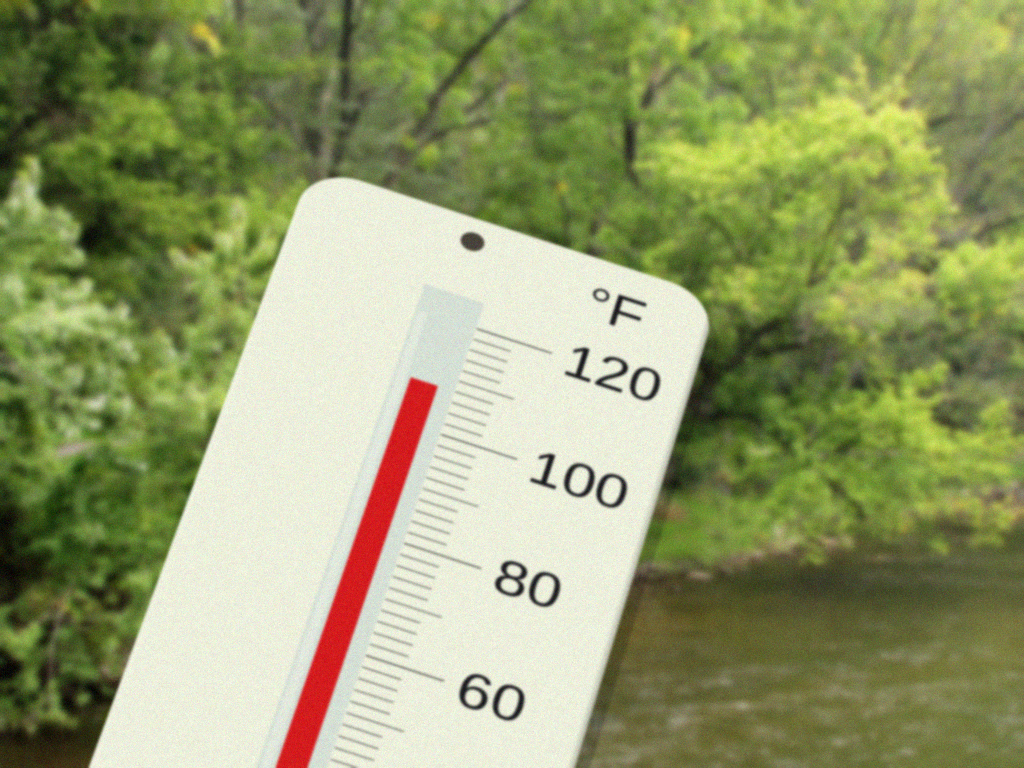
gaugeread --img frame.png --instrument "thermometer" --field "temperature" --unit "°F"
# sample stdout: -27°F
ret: 108°F
